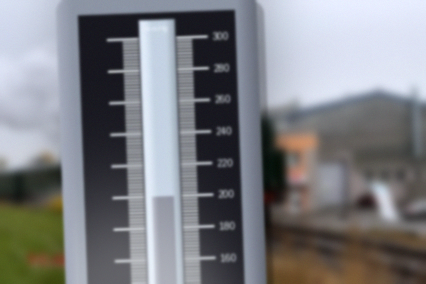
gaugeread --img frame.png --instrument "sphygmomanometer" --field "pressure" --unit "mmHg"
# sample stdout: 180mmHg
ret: 200mmHg
